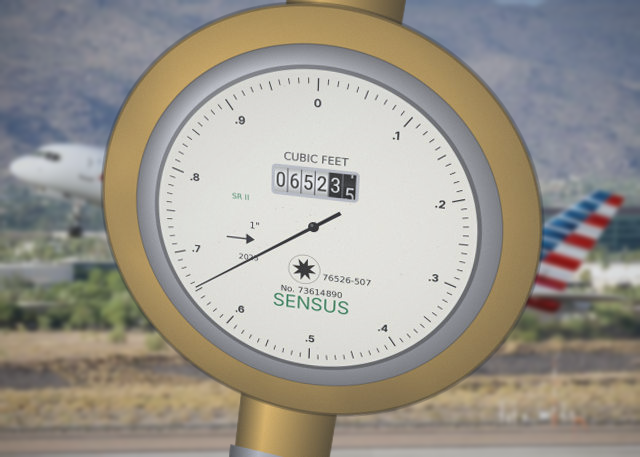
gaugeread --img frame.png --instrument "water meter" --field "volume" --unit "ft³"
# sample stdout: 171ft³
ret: 65234.65ft³
